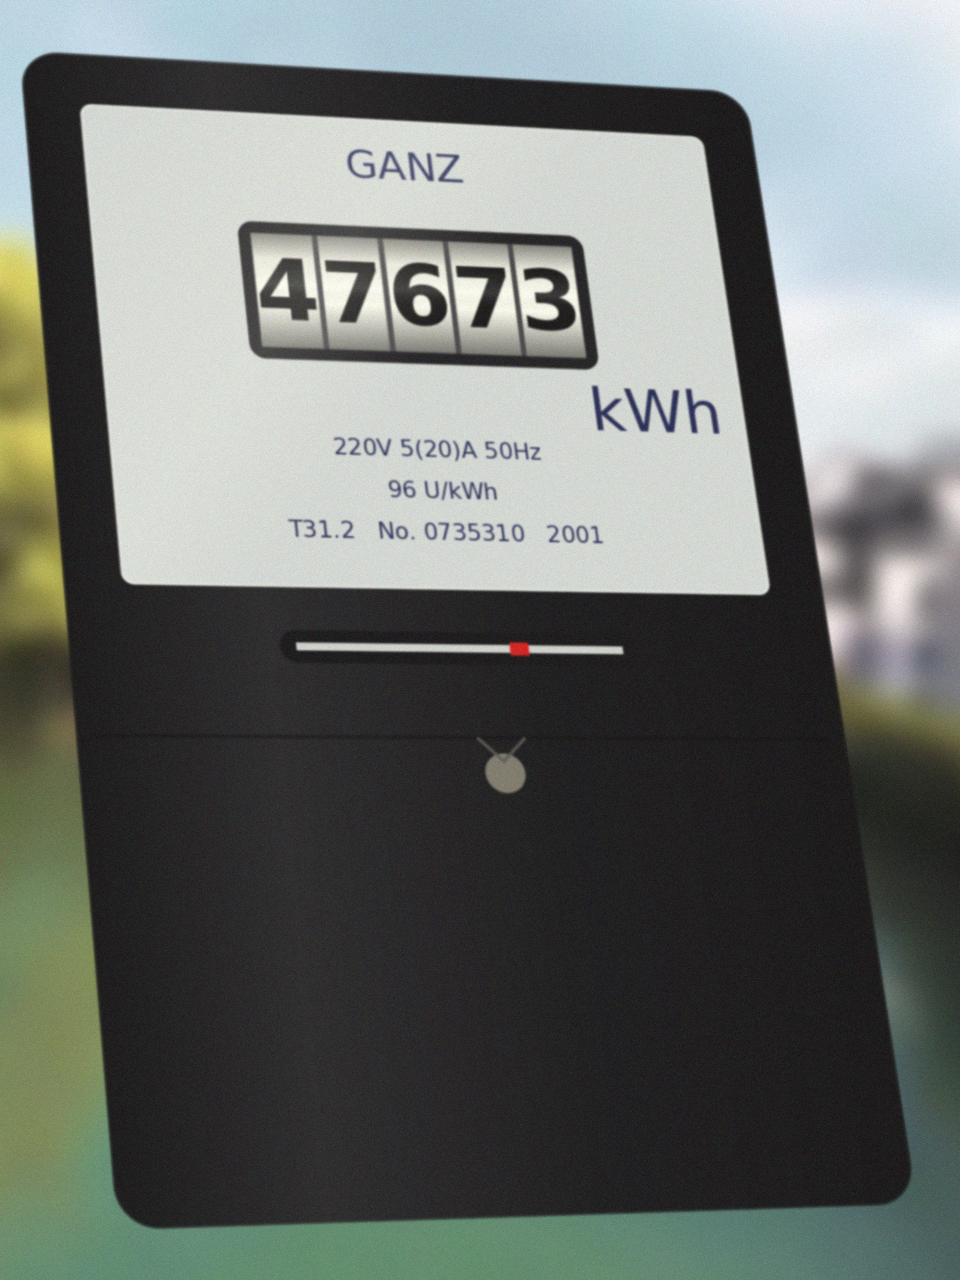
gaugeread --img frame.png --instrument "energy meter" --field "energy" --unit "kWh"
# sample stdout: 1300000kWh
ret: 47673kWh
